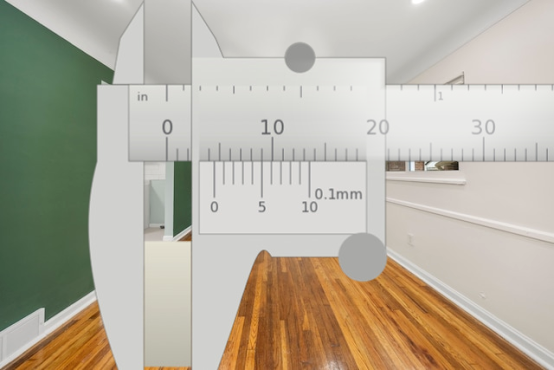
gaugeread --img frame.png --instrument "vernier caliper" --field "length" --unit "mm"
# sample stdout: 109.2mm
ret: 4.5mm
